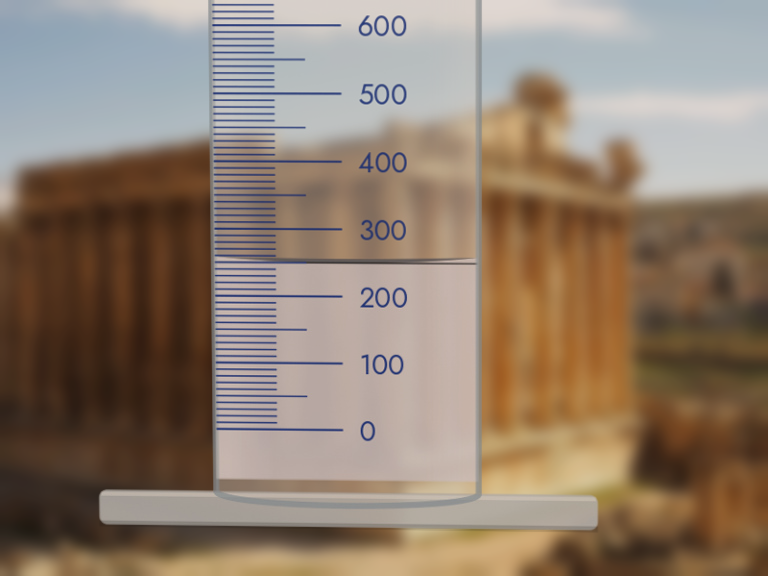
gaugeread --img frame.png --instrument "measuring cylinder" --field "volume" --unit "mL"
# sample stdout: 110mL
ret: 250mL
